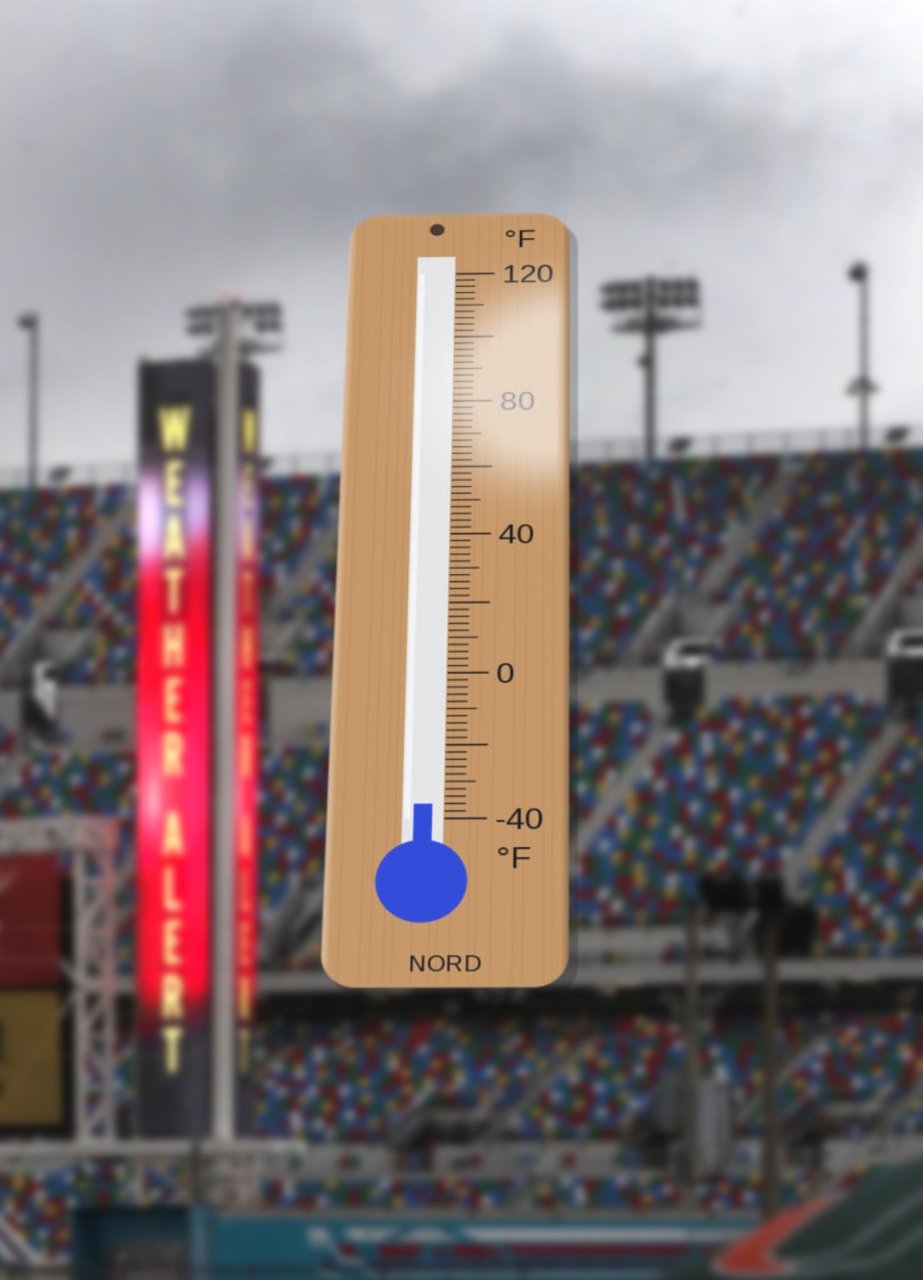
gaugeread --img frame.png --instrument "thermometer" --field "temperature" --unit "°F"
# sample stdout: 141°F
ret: -36°F
